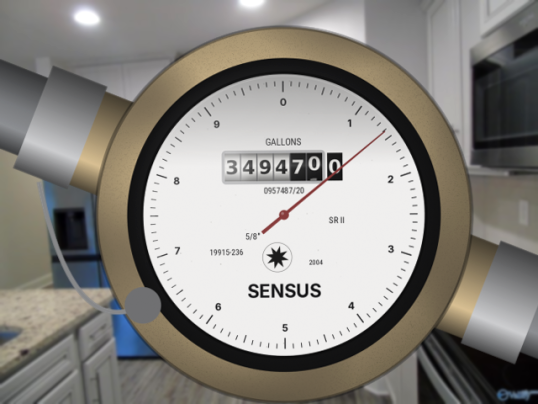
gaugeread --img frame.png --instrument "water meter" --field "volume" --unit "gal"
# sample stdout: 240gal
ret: 3494701.4gal
